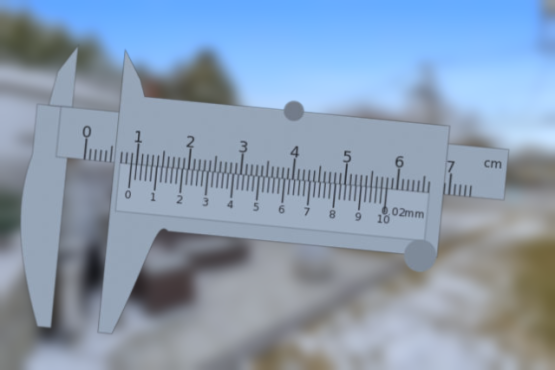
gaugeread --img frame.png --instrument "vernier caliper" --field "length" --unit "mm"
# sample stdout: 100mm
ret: 9.0mm
